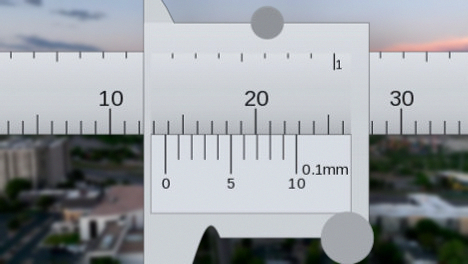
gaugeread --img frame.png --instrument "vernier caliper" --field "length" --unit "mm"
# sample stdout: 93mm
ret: 13.8mm
